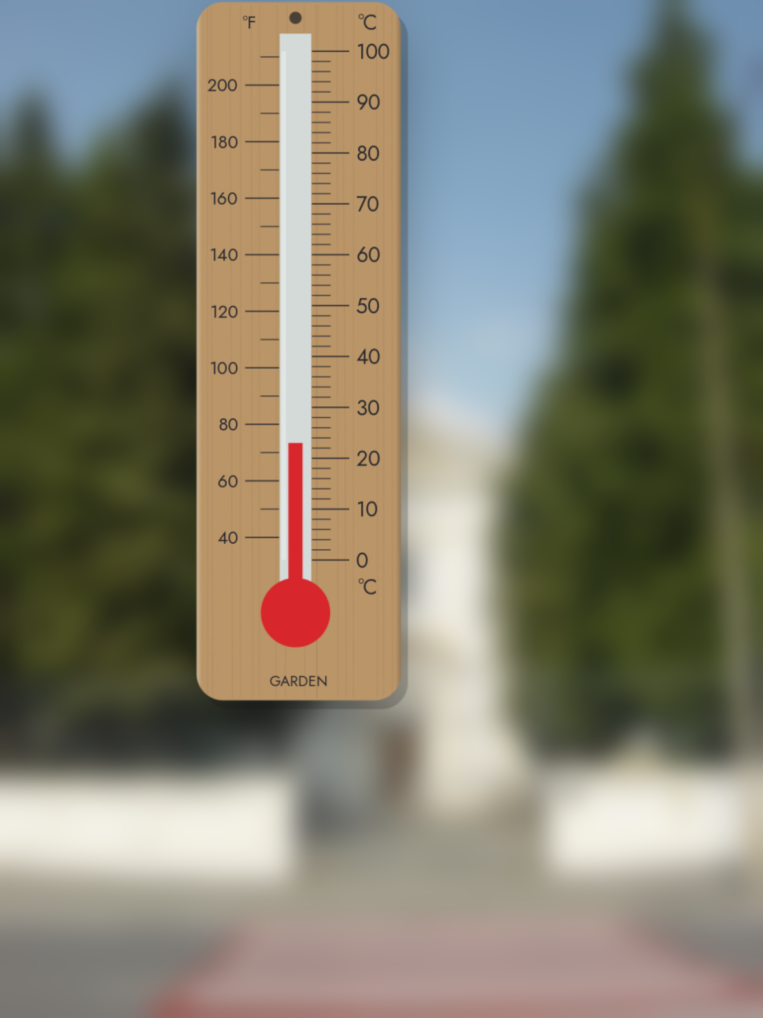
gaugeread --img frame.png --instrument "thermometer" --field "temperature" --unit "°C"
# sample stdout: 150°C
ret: 23°C
